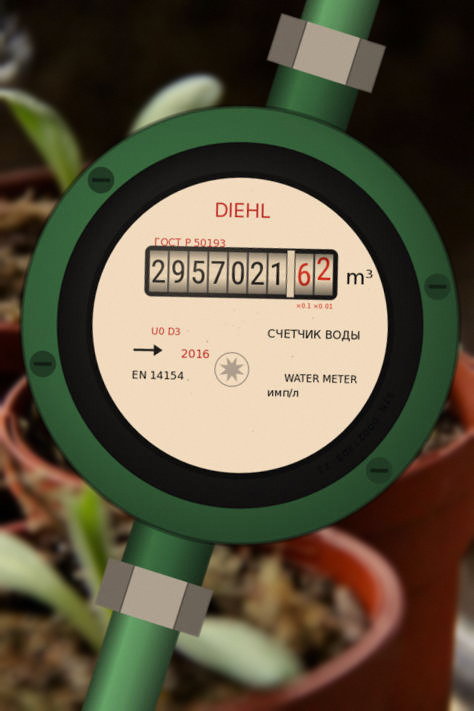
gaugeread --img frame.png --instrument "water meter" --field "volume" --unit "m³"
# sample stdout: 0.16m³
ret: 2957021.62m³
